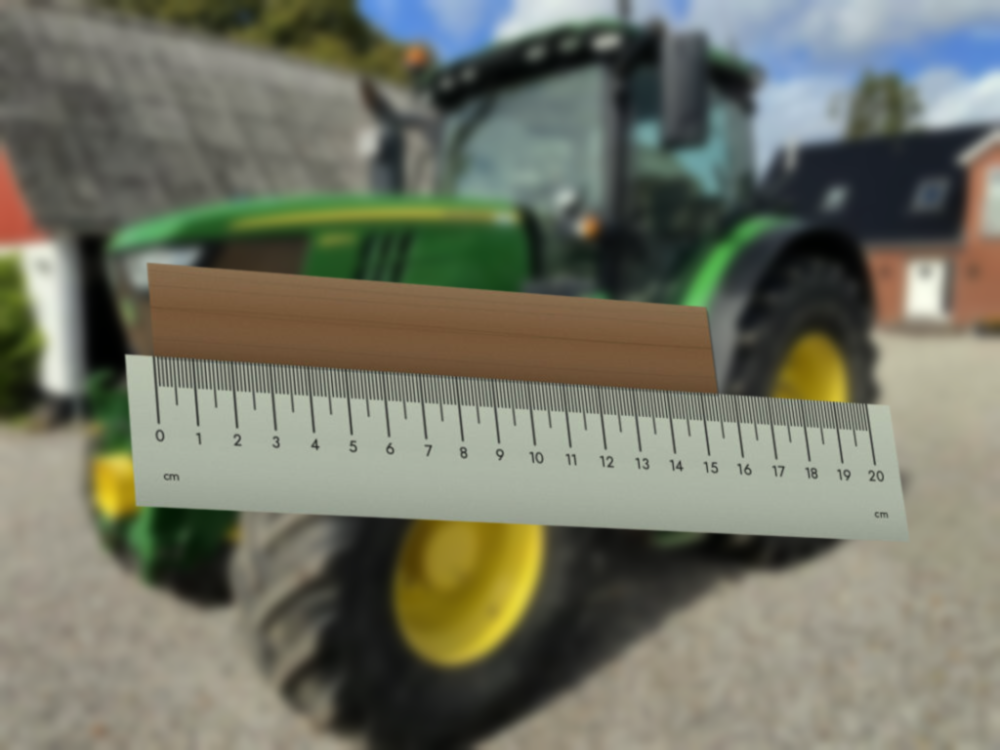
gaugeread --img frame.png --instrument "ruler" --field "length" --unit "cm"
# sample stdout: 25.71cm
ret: 15.5cm
